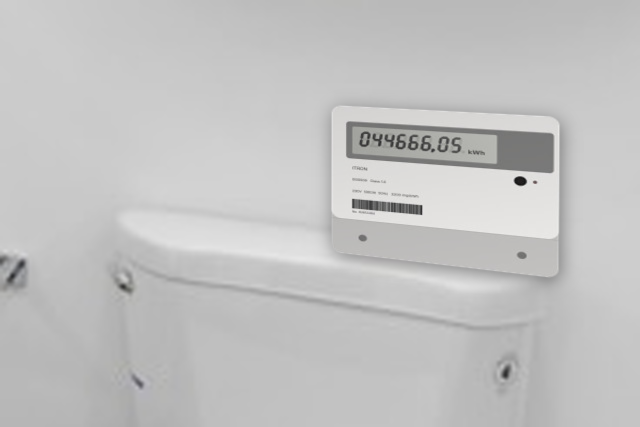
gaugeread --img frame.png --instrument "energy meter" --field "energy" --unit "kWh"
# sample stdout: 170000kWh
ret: 44666.05kWh
